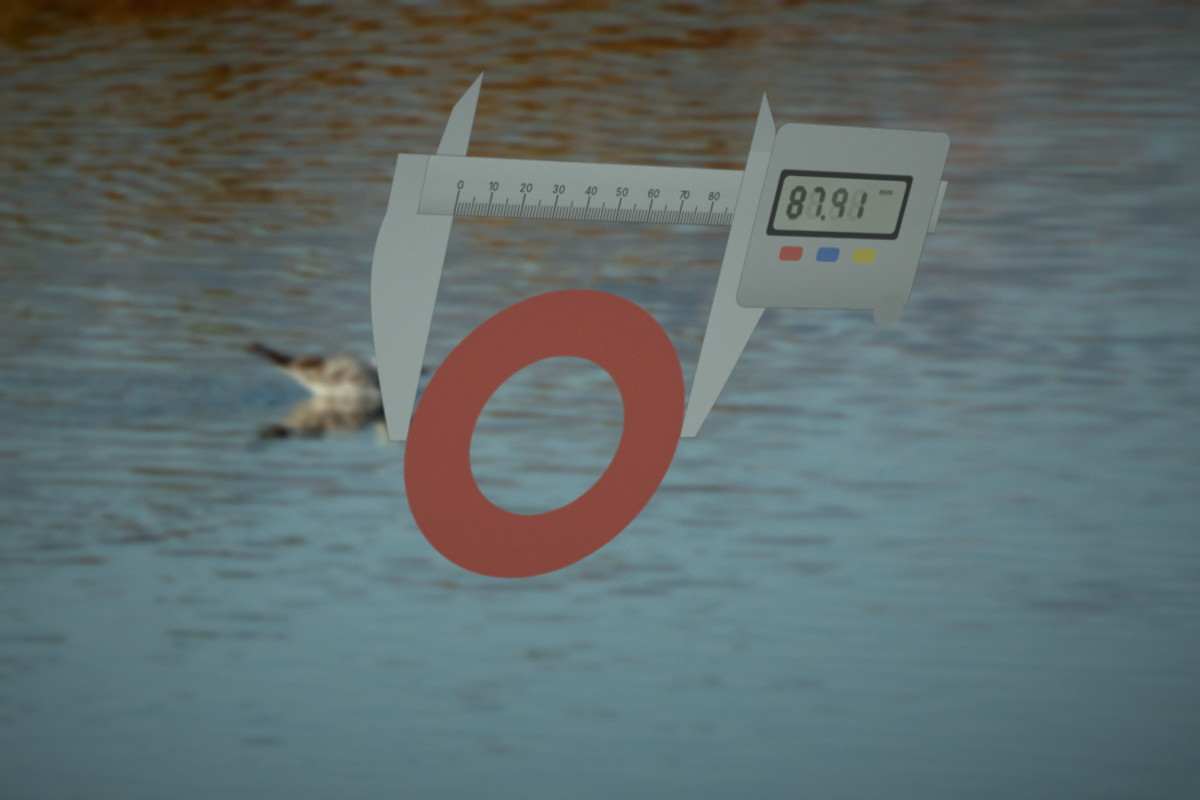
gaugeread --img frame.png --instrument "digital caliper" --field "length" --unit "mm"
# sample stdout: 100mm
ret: 87.91mm
